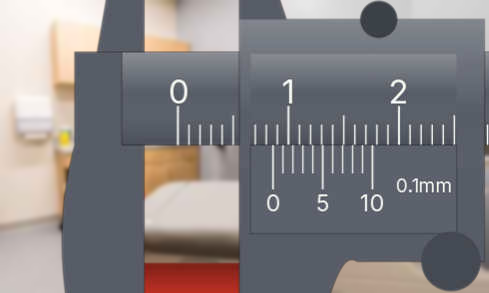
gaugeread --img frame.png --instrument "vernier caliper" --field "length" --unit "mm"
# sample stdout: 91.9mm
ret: 8.6mm
